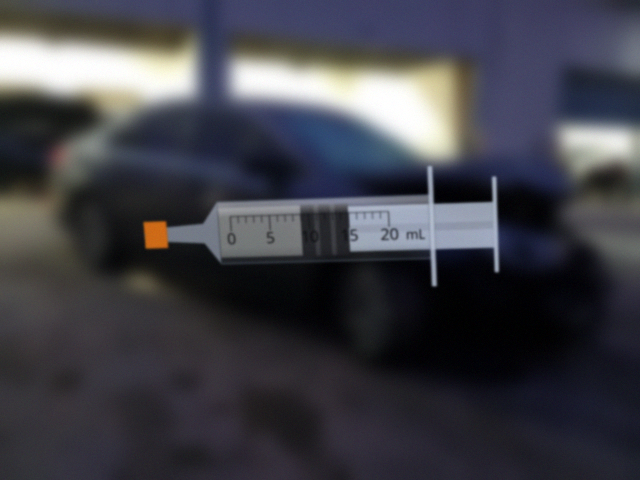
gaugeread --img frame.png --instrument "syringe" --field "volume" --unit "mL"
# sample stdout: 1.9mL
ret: 9mL
